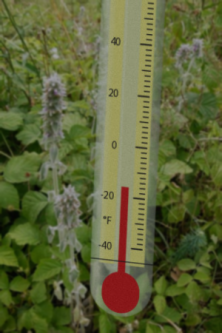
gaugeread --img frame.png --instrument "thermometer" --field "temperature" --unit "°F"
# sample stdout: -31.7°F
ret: -16°F
